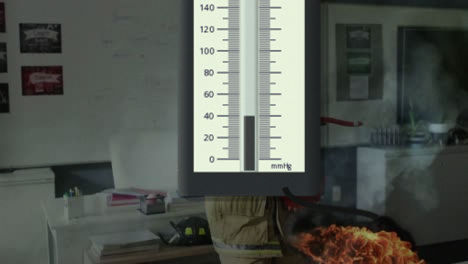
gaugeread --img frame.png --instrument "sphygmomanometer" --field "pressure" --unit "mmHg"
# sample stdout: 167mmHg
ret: 40mmHg
